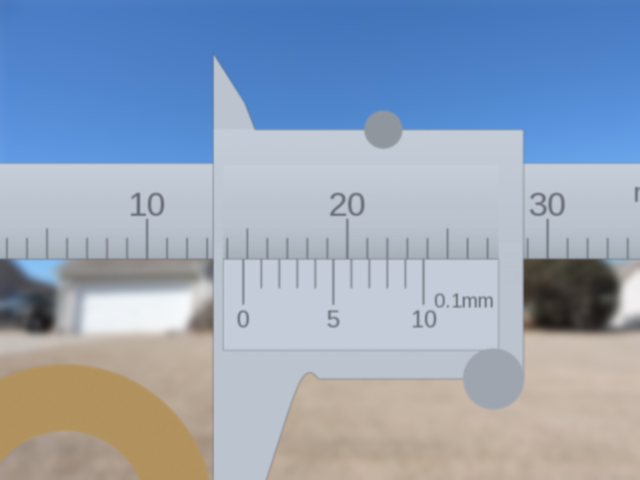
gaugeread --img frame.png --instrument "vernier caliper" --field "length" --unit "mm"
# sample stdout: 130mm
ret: 14.8mm
